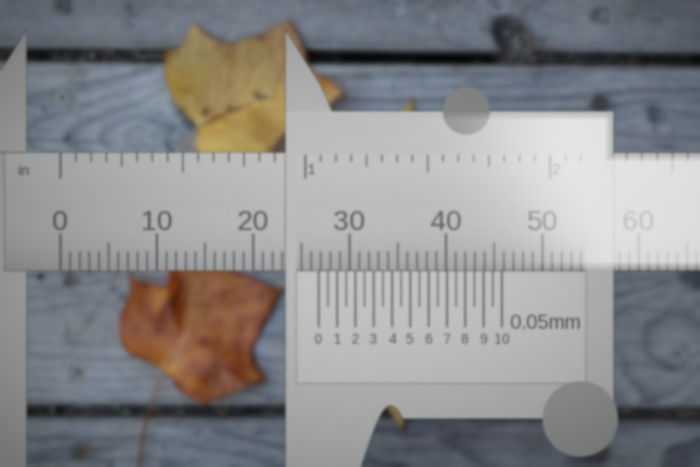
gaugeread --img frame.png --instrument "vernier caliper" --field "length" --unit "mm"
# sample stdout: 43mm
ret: 26.8mm
